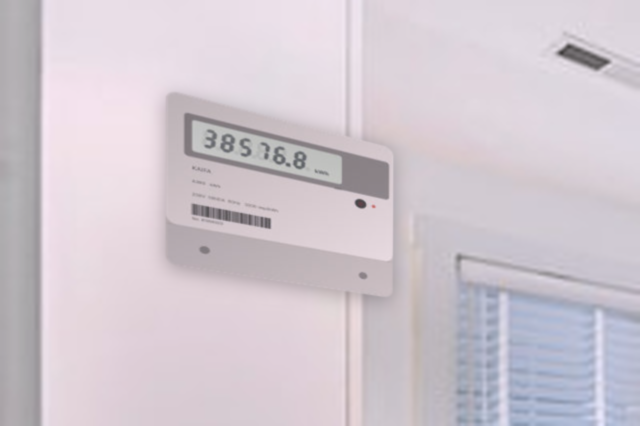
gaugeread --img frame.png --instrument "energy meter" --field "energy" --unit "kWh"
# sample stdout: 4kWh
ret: 38576.8kWh
